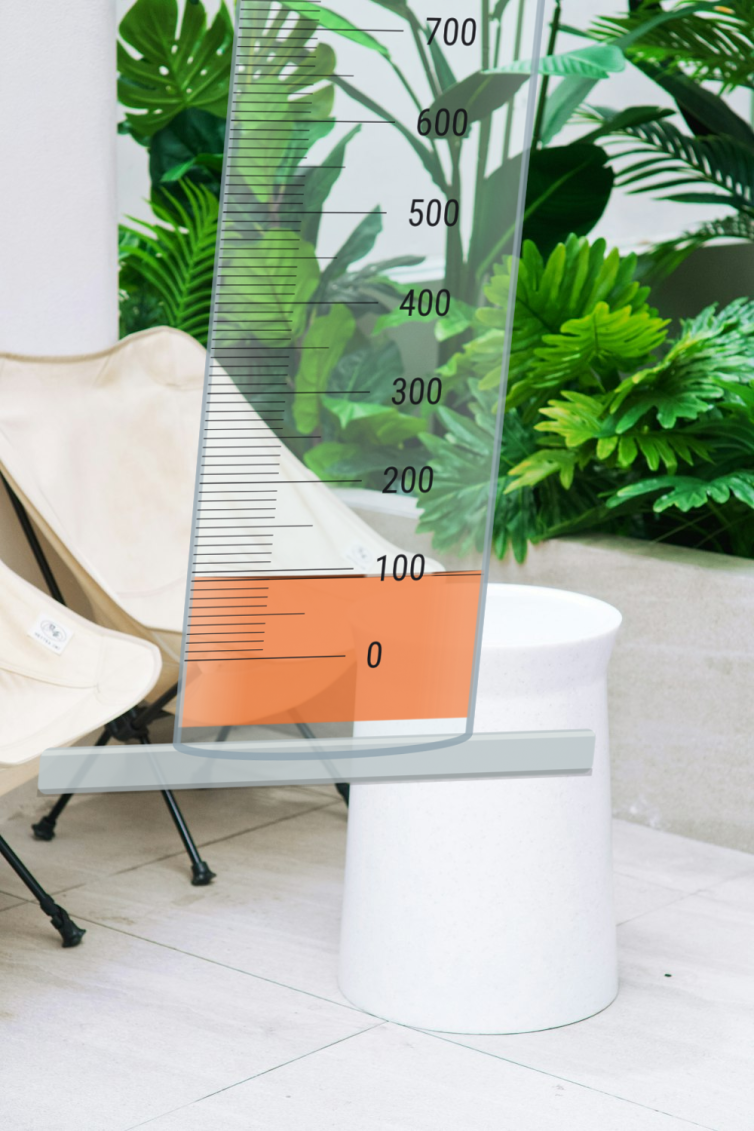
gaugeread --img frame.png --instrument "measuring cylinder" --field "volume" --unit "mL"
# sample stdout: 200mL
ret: 90mL
